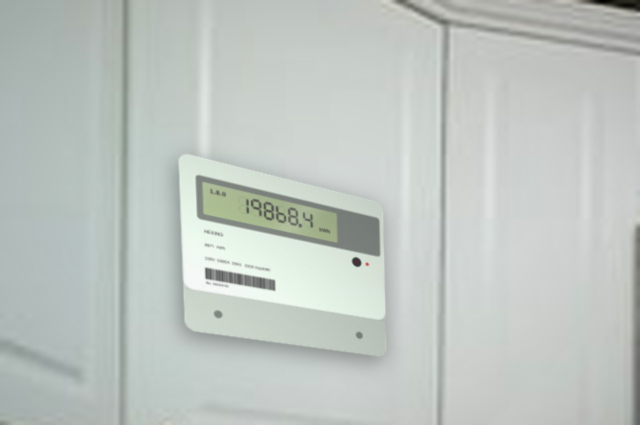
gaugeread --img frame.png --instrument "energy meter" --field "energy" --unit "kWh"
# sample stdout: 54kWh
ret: 19868.4kWh
